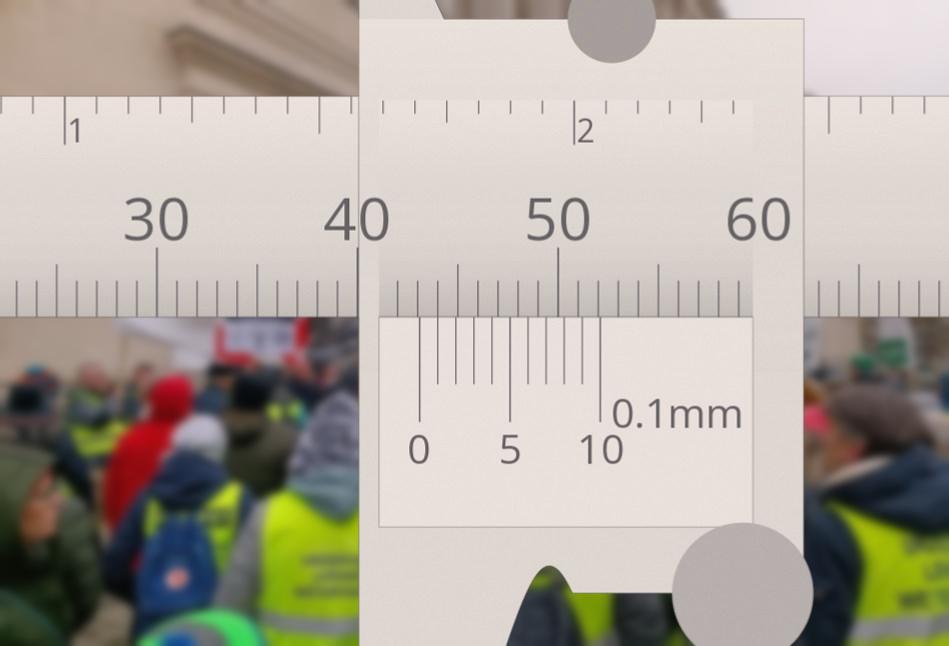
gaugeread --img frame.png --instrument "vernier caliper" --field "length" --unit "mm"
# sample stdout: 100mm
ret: 43.1mm
